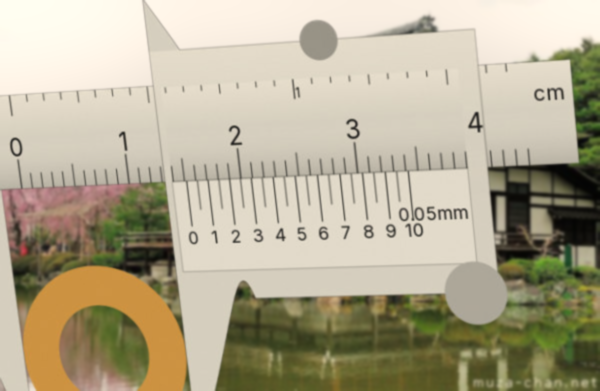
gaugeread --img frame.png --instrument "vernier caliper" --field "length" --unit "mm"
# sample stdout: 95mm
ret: 15.2mm
